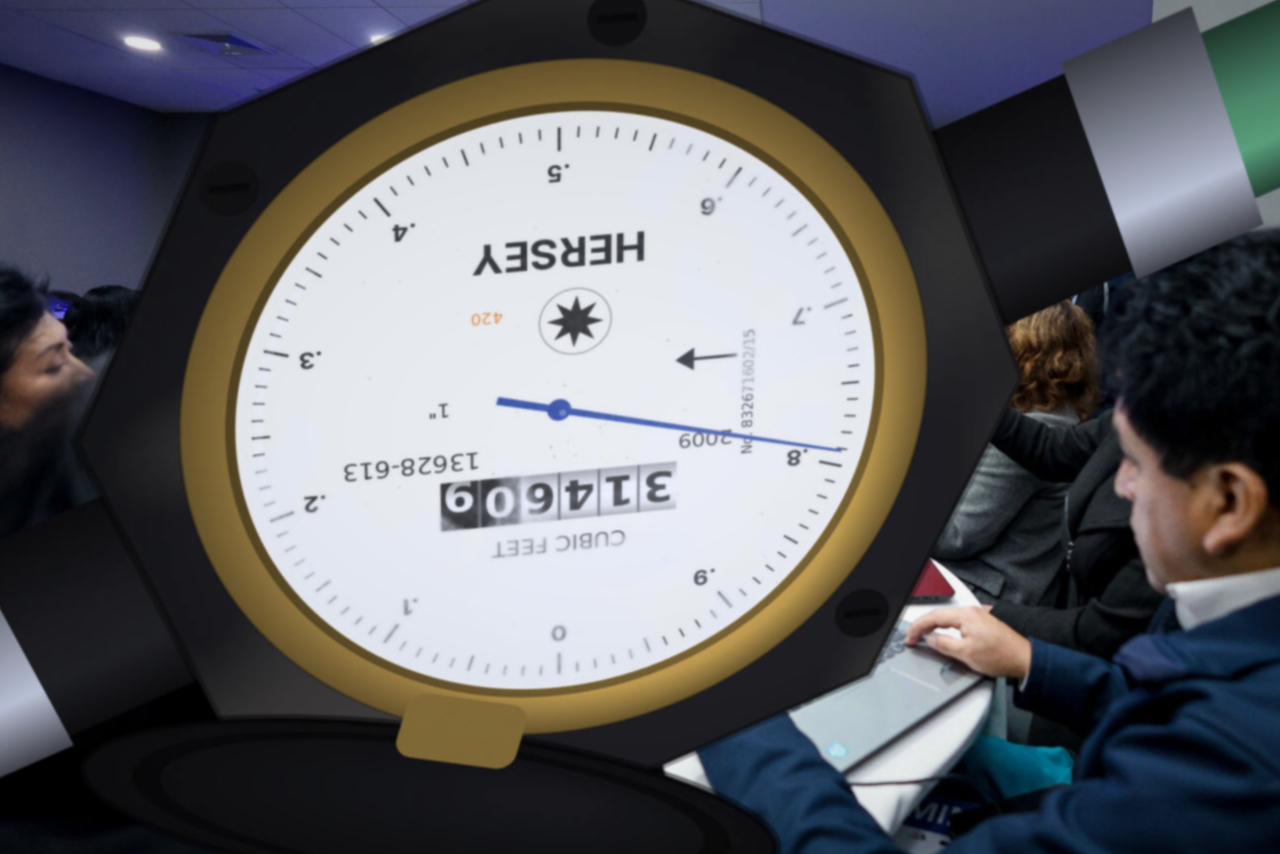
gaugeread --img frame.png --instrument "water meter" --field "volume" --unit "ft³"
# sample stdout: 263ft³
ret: 314608.79ft³
